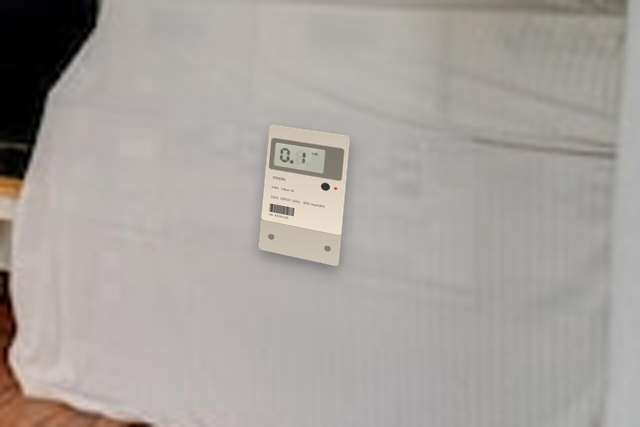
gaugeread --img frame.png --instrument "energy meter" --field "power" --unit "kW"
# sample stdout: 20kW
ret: 0.1kW
